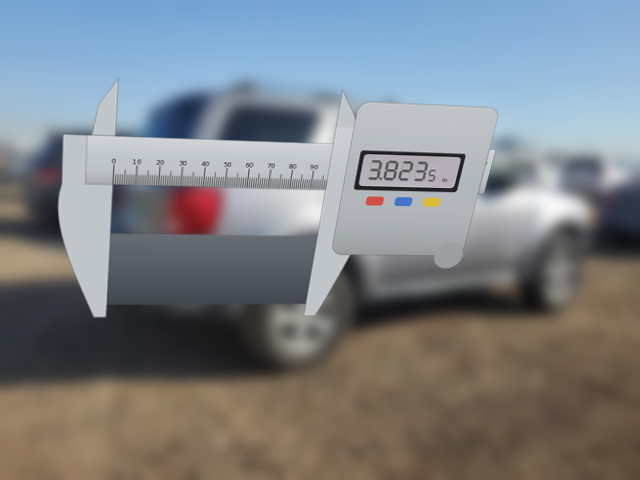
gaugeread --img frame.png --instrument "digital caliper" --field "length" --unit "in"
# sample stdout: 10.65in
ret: 3.8235in
